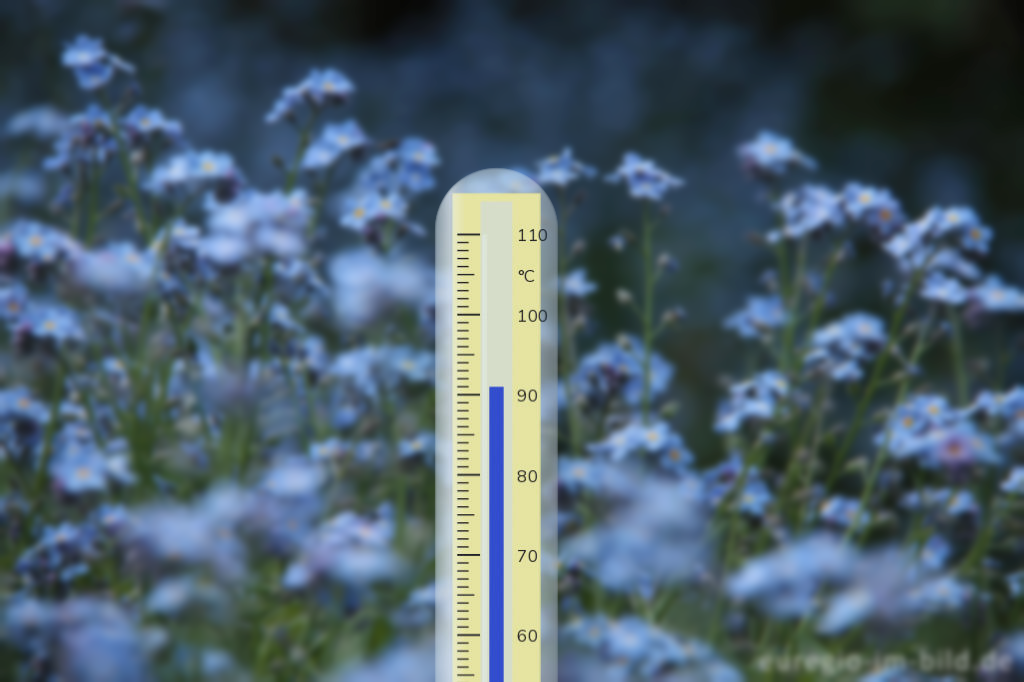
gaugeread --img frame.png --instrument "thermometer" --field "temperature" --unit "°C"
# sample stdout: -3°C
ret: 91°C
